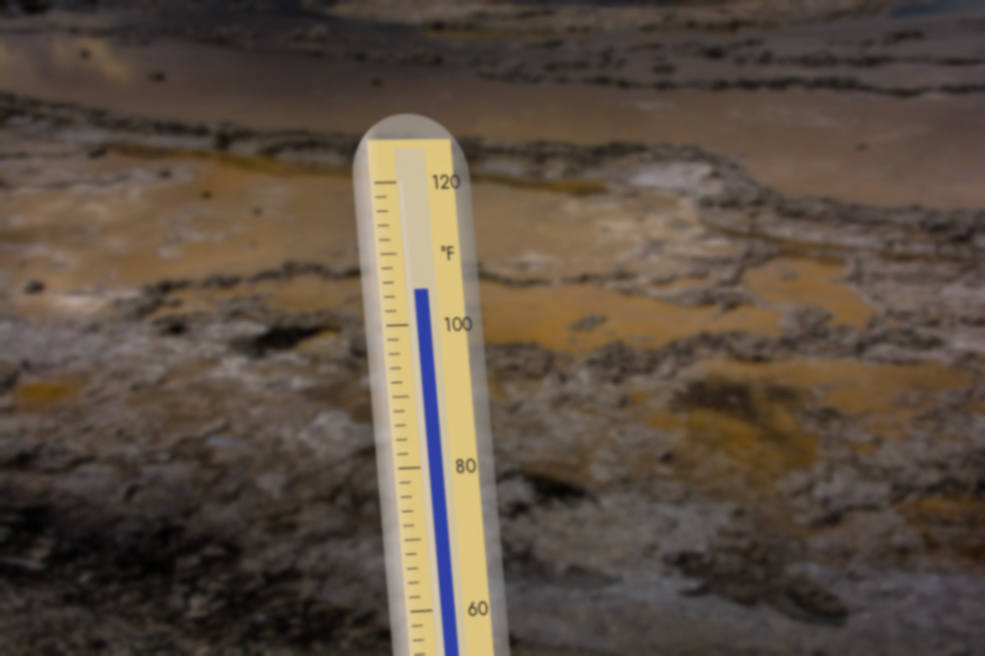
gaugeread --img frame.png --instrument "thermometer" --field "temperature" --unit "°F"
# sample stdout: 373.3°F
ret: 105°F
